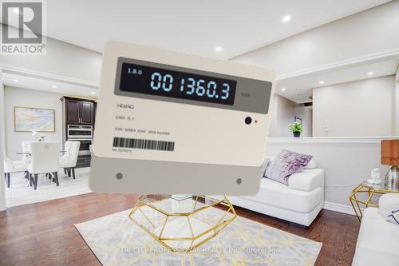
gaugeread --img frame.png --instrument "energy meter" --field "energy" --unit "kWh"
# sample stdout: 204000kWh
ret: 1360.3kWh
